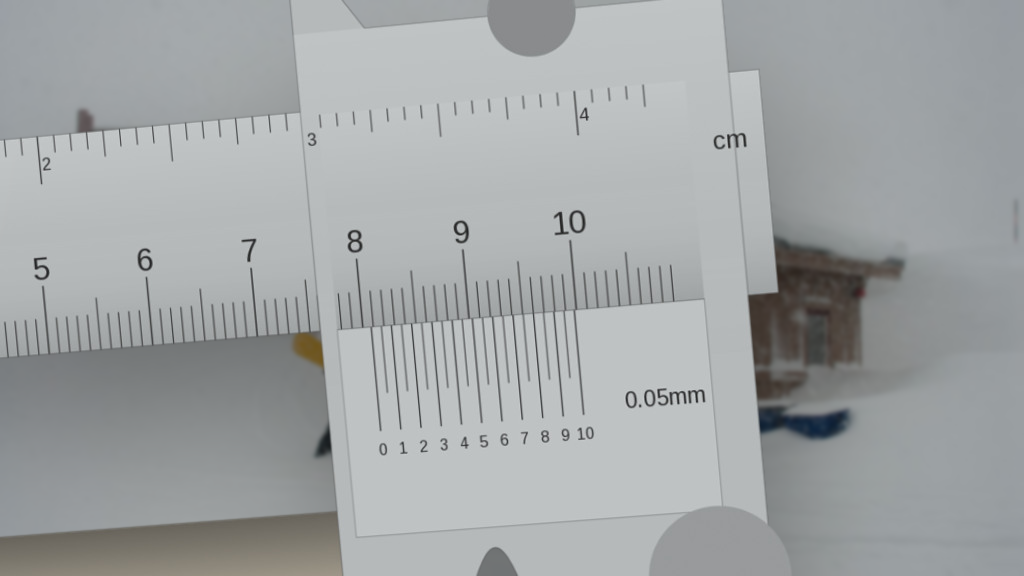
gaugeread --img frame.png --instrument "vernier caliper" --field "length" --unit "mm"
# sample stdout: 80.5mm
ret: 80.8mm
